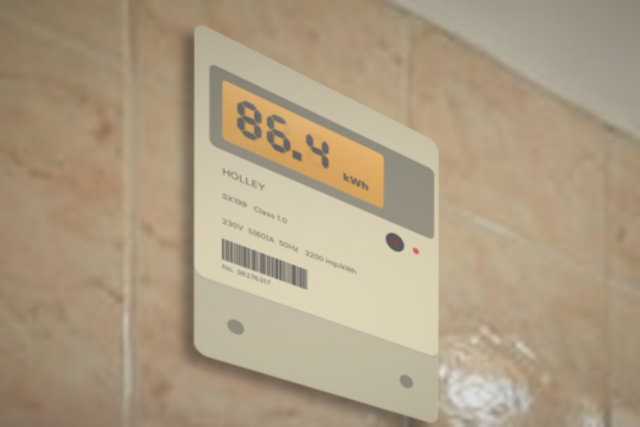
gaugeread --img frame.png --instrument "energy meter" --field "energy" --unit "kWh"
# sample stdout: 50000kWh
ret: 86.4kWh
